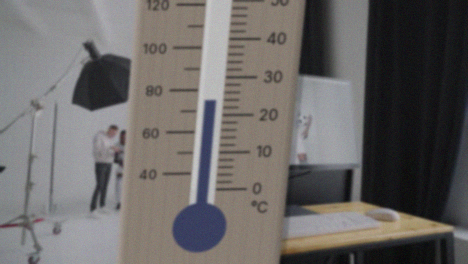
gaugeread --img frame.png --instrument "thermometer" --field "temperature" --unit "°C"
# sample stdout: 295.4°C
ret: 24°C
